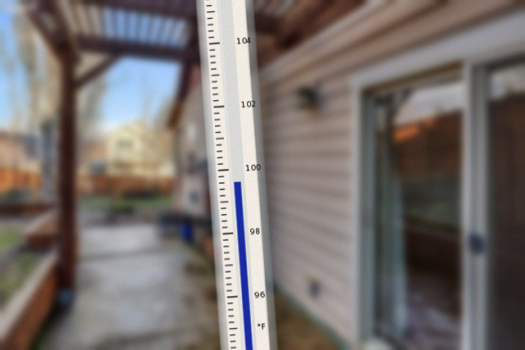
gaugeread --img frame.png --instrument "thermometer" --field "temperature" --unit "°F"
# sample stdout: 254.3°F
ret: 99.6°F
